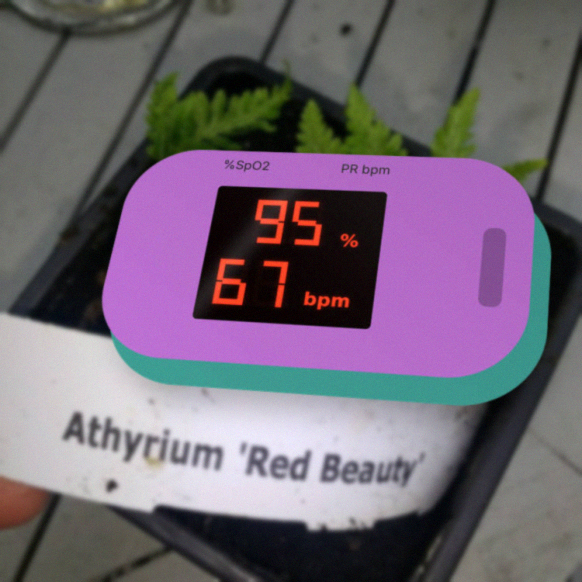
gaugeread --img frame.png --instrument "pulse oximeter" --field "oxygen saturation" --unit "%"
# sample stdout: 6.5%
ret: 95%
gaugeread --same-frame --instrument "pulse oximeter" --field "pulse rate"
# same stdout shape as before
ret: 67bpm
